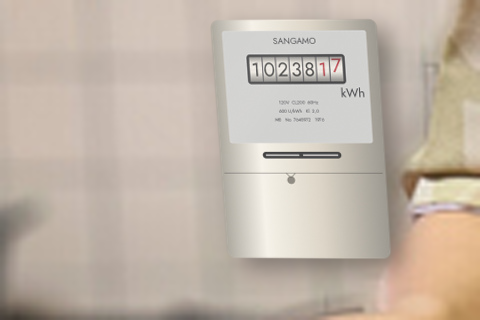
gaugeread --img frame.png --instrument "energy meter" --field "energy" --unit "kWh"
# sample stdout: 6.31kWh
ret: 10238.17kWh
